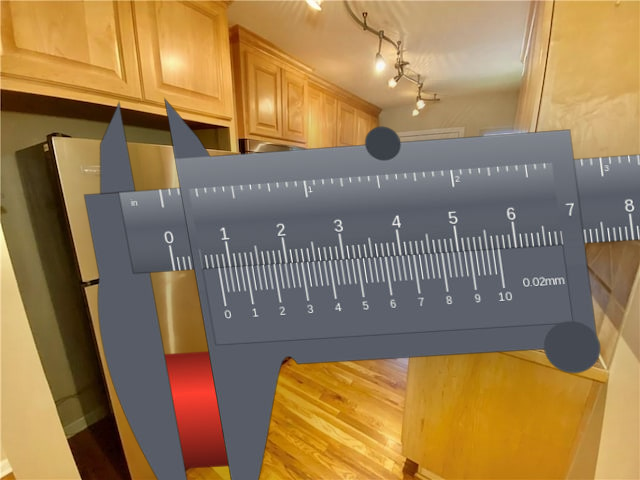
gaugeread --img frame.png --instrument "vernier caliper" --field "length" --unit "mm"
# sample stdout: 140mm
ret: 8.0mm
